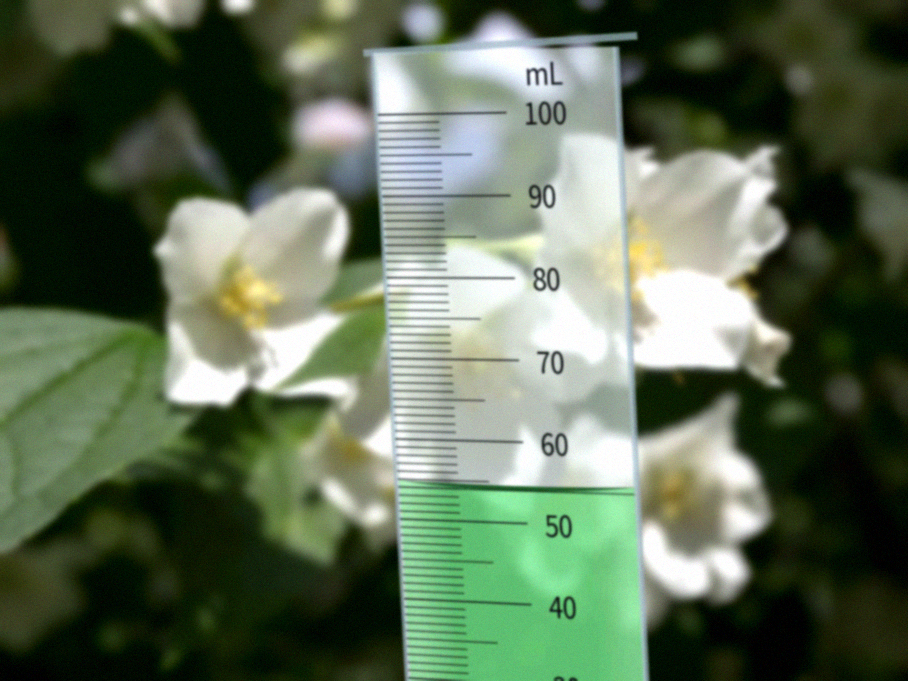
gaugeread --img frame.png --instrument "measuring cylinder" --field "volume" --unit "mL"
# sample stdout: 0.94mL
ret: 54mL
